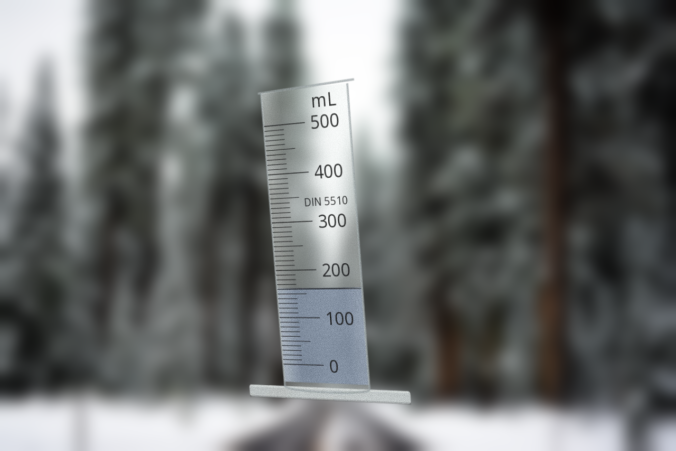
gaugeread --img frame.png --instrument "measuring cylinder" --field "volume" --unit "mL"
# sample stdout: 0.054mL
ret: 160mL
